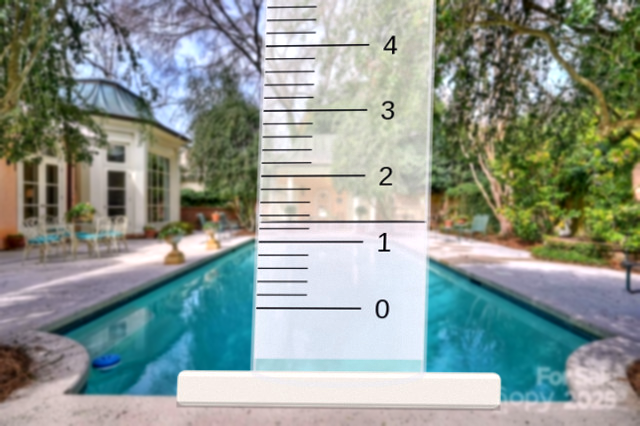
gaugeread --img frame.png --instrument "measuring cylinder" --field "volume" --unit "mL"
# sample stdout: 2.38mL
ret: 1.3mL
